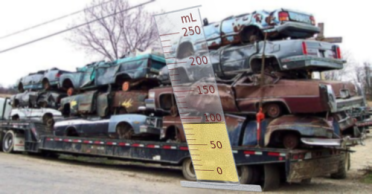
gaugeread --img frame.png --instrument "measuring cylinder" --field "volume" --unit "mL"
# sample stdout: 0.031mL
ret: 90mL
